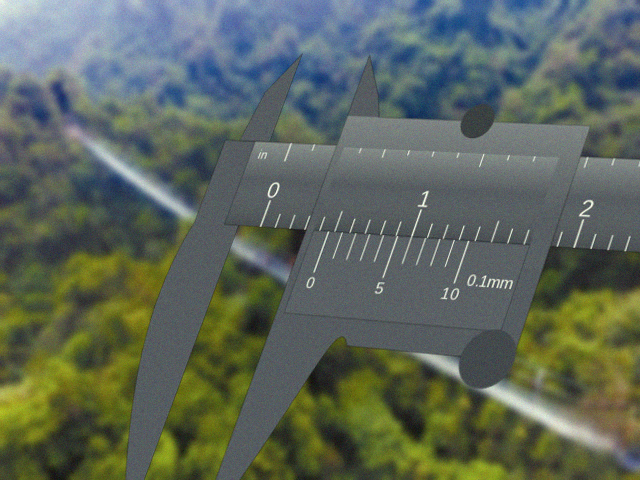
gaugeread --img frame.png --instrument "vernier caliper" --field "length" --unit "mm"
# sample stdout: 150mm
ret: 4.6mm
